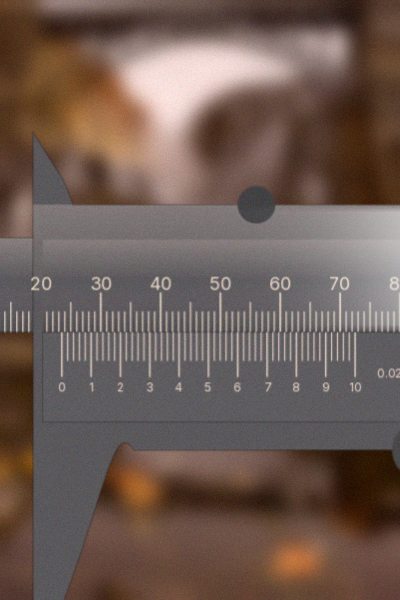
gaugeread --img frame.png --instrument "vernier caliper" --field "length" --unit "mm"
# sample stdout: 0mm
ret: 23.5mm
